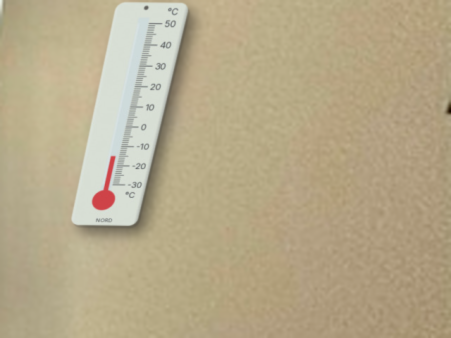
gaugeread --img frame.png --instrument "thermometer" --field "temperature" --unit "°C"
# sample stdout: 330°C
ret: -15°C
